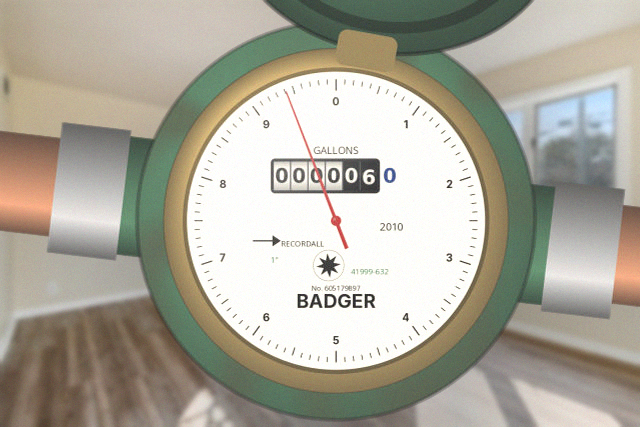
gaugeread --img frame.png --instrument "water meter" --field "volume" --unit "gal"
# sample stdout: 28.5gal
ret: 59.4gal
